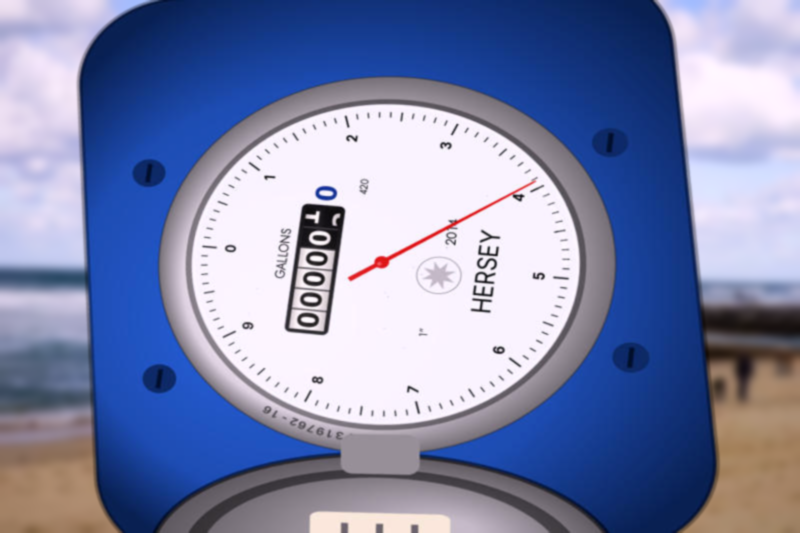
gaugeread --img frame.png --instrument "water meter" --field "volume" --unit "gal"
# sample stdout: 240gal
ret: 13.9gal
